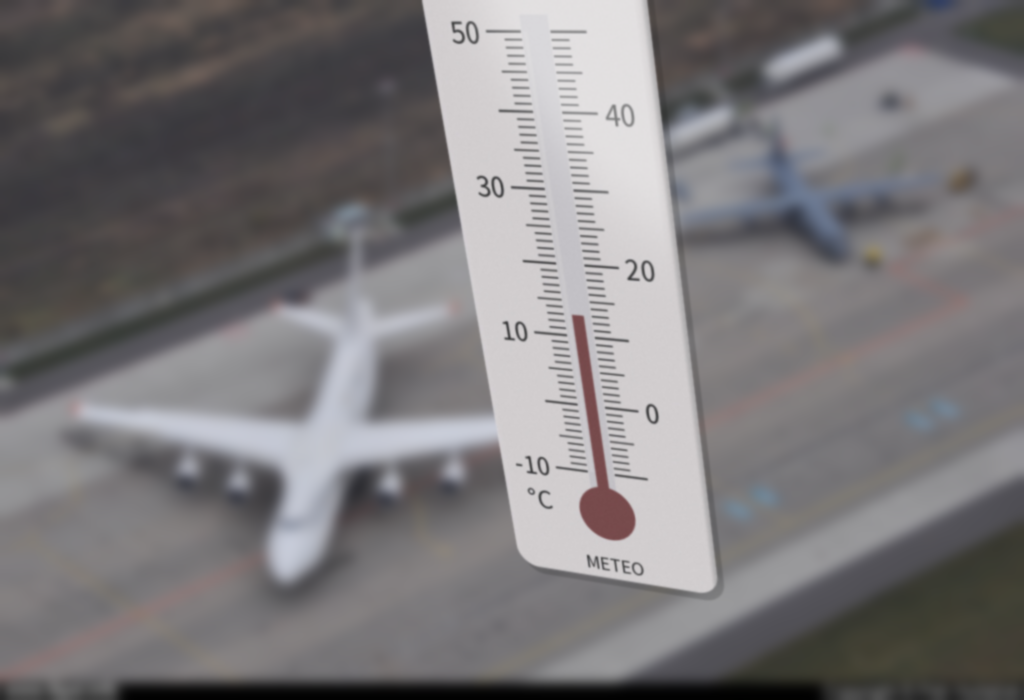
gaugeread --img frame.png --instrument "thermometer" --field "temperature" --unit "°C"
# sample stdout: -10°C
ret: 13°C
